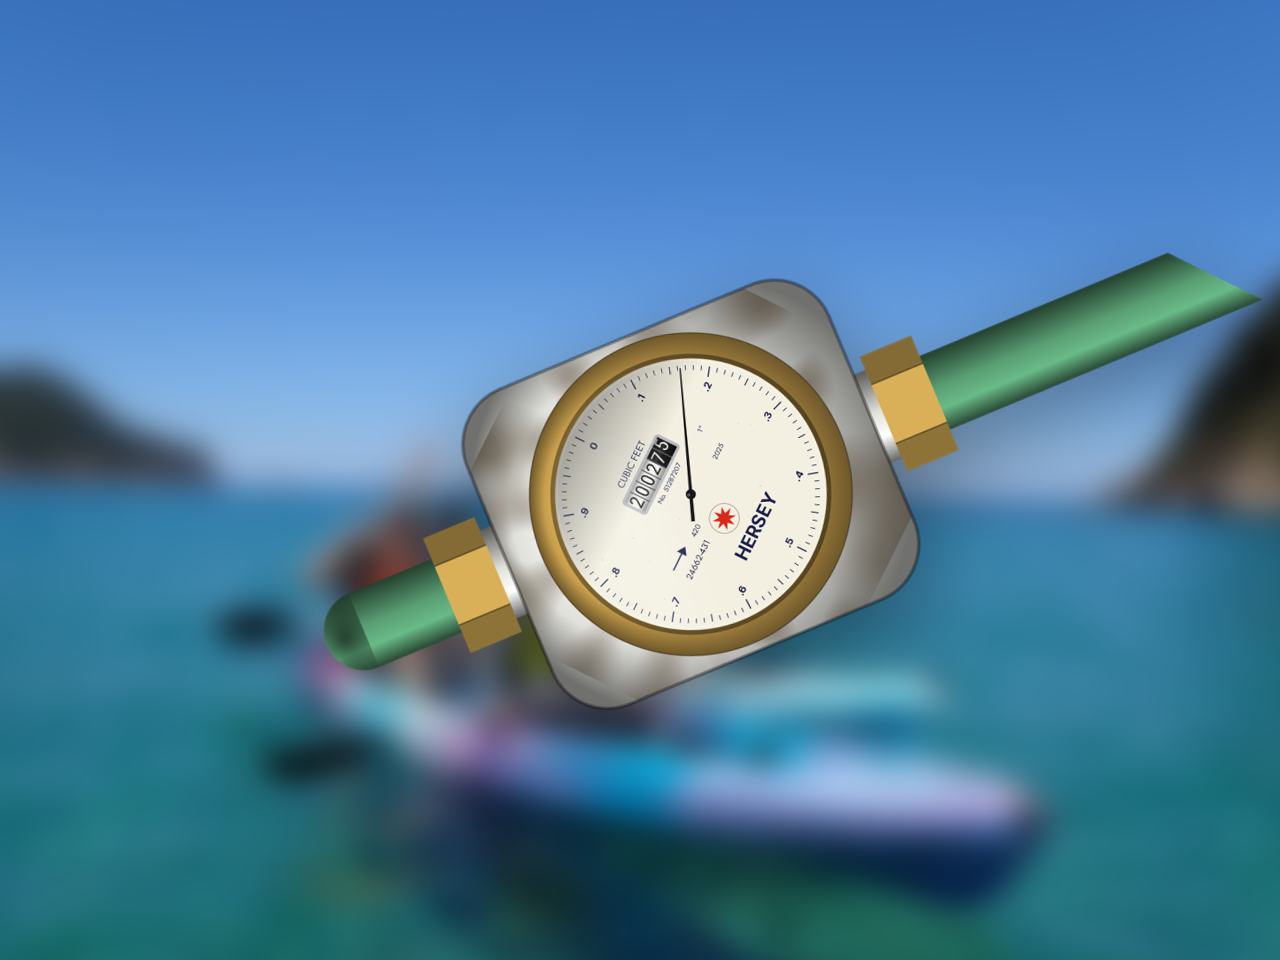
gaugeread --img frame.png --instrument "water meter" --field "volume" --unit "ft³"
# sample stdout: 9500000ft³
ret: 200275.16ft³
